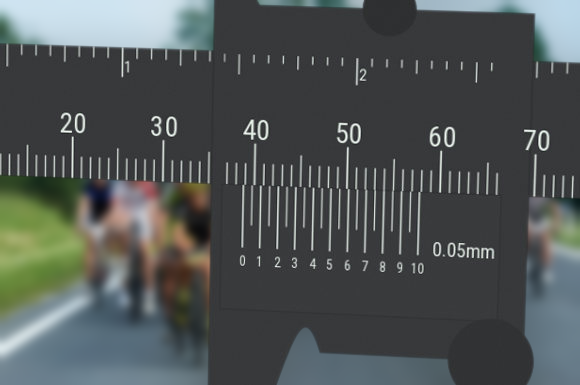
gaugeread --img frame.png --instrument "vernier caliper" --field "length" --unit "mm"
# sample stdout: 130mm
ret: 38.8mm
